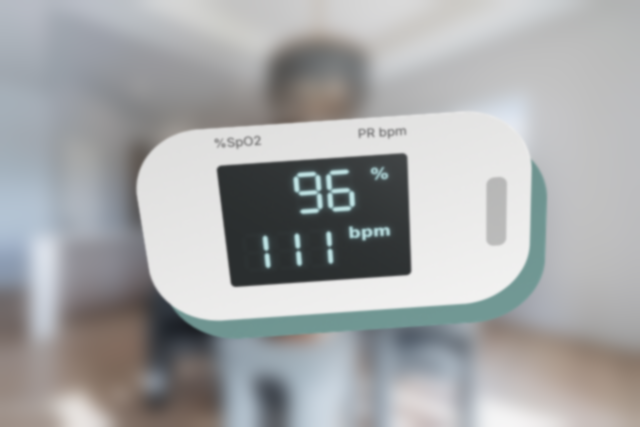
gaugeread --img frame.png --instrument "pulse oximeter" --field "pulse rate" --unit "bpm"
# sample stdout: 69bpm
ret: 111bpm
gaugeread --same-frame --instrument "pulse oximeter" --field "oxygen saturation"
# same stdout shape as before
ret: 96%
